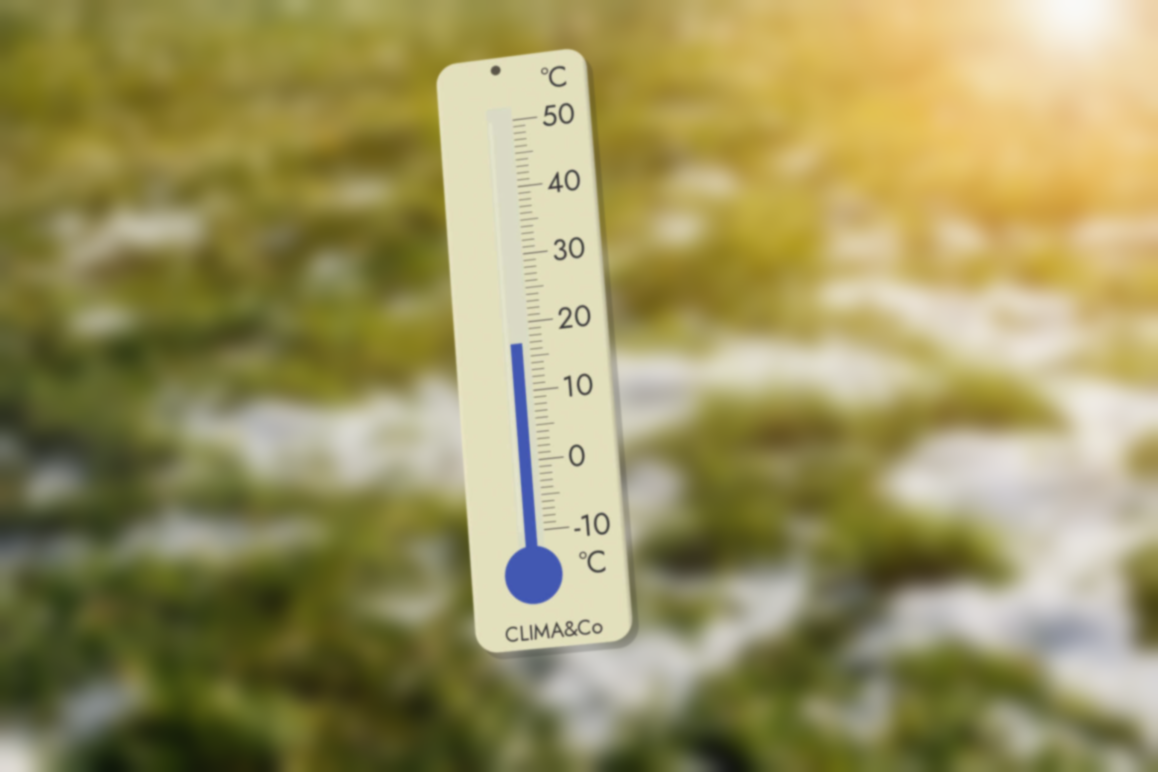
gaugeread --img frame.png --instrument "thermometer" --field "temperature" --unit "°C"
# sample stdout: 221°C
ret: 17°C
